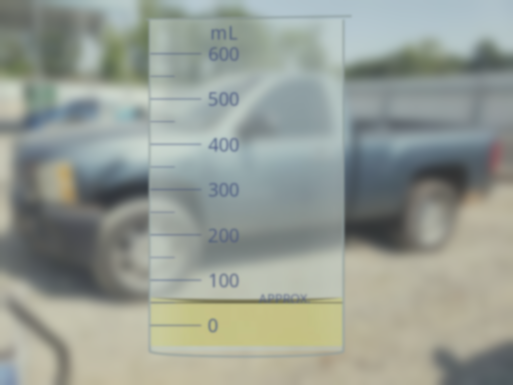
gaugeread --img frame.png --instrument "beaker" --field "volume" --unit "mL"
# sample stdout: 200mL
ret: 50mL
